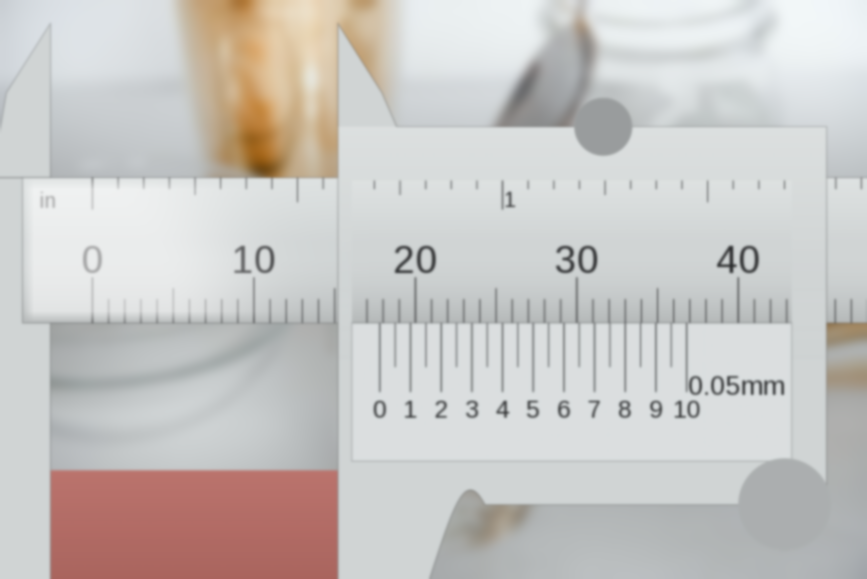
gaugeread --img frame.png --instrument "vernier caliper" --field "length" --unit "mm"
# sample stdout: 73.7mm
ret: 17.8mm
